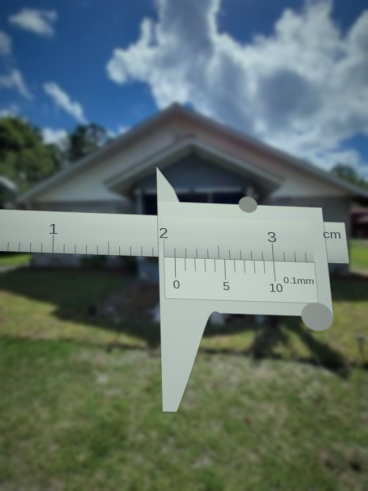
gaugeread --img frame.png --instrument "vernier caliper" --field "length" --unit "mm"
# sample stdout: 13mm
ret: 21.0mm
